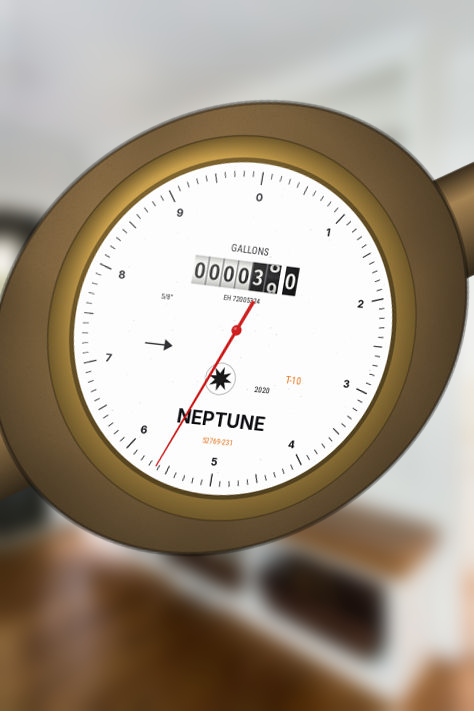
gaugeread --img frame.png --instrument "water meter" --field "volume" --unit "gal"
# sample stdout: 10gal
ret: 385.6gal
